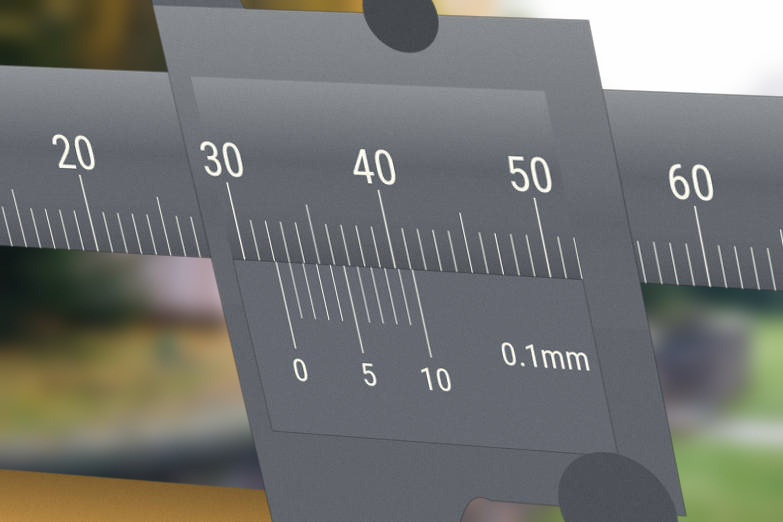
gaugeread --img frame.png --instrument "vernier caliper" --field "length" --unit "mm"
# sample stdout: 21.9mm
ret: 32.1mm
